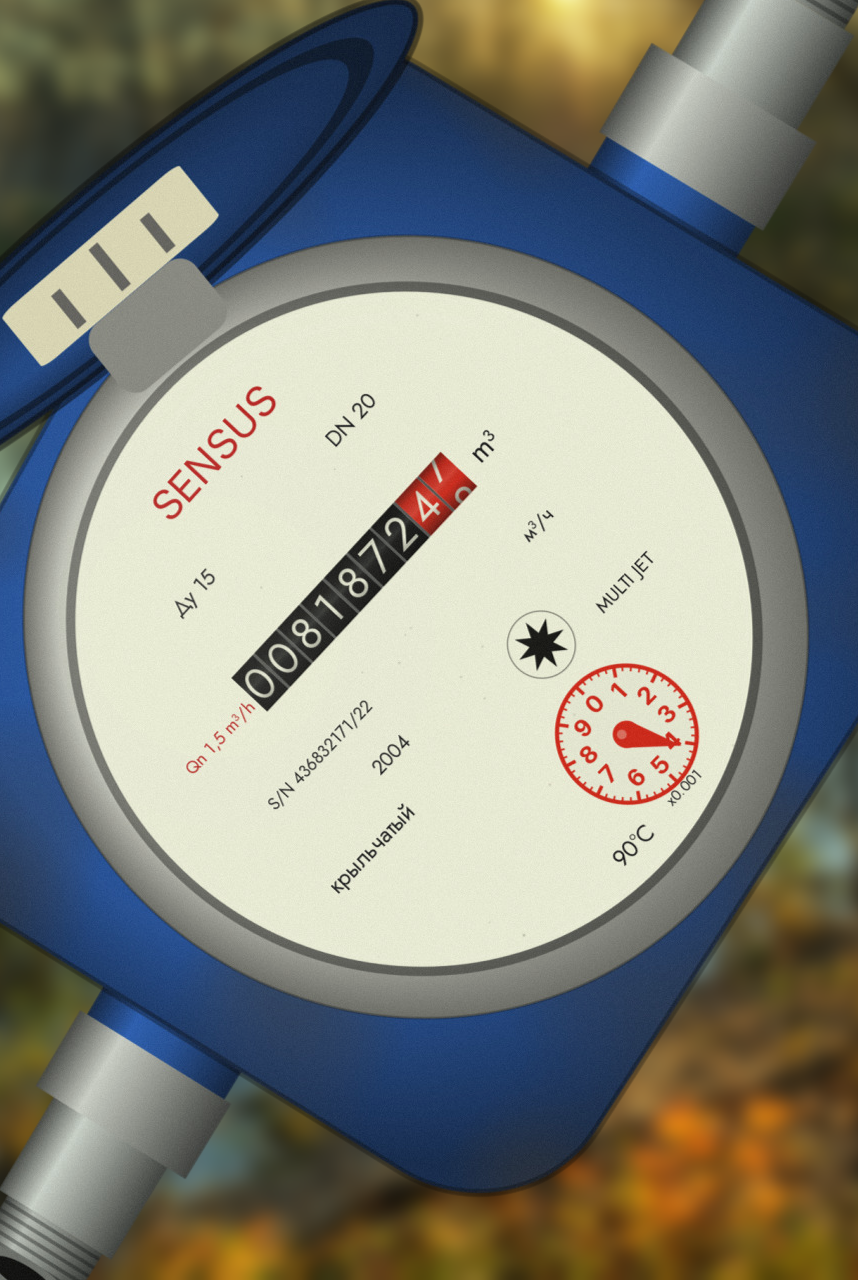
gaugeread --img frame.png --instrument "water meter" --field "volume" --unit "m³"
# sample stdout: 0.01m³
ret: 81872.474m³
